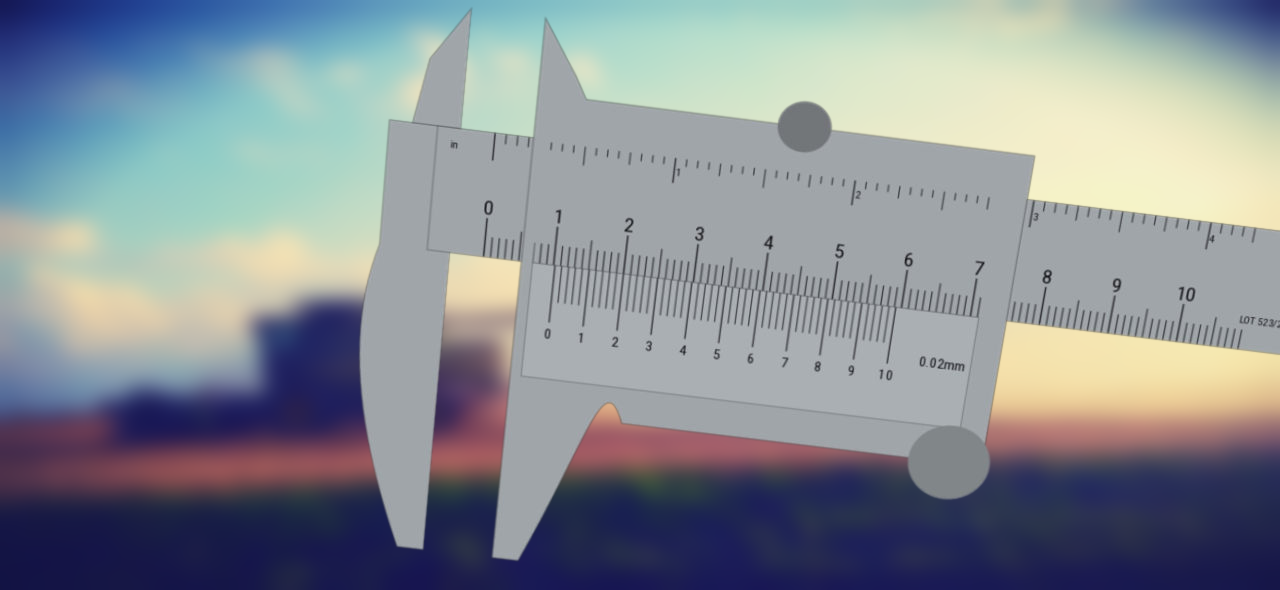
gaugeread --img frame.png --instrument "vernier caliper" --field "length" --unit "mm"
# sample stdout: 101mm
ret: 10.2mm
